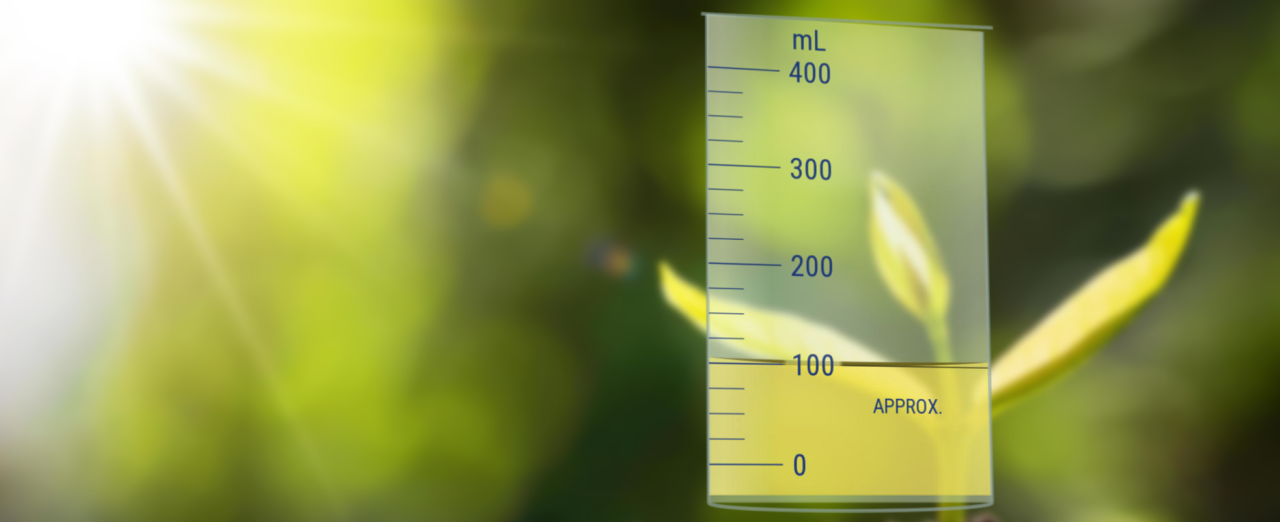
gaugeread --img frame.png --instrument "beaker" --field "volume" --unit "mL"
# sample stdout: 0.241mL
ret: 100mL
